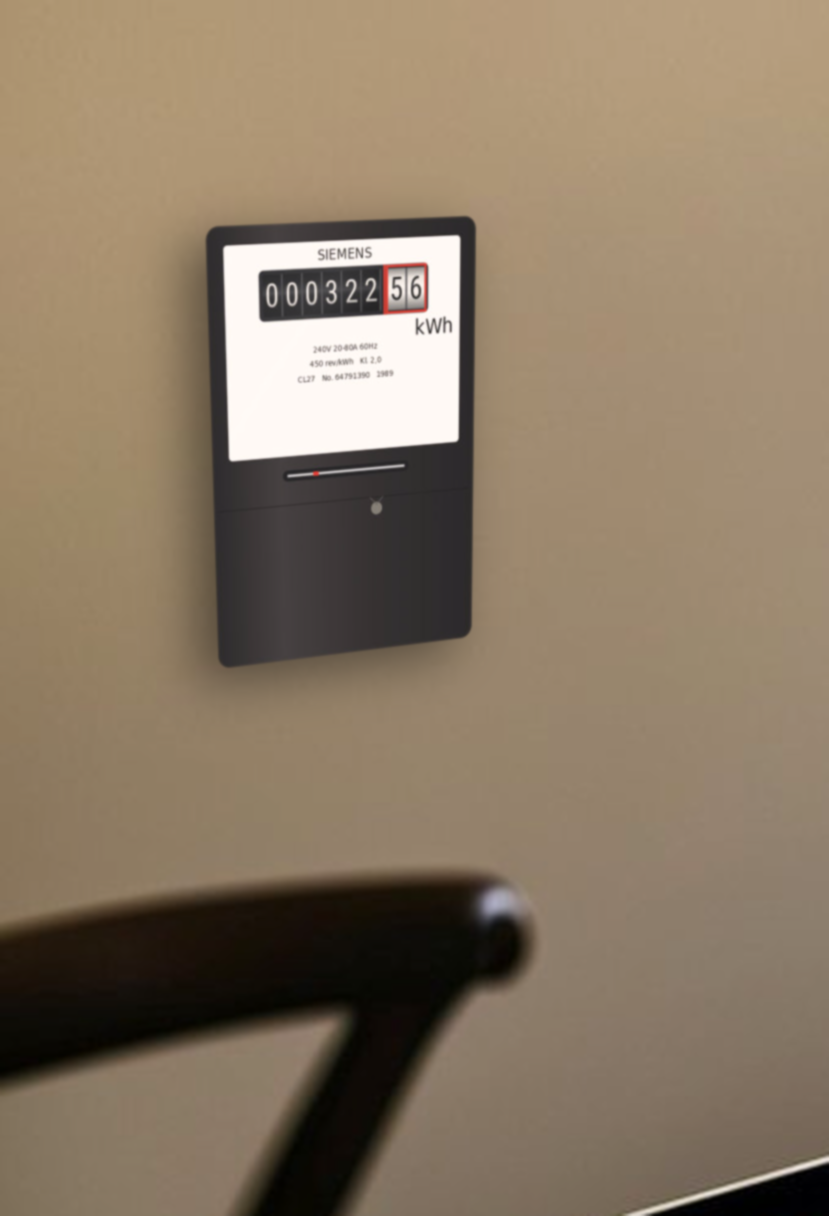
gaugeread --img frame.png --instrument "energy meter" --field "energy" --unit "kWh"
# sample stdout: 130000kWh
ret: 322.56kWh
